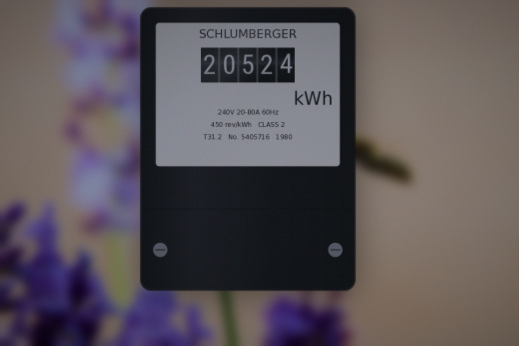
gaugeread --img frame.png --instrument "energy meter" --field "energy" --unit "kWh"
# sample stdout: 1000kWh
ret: 20524kWh
